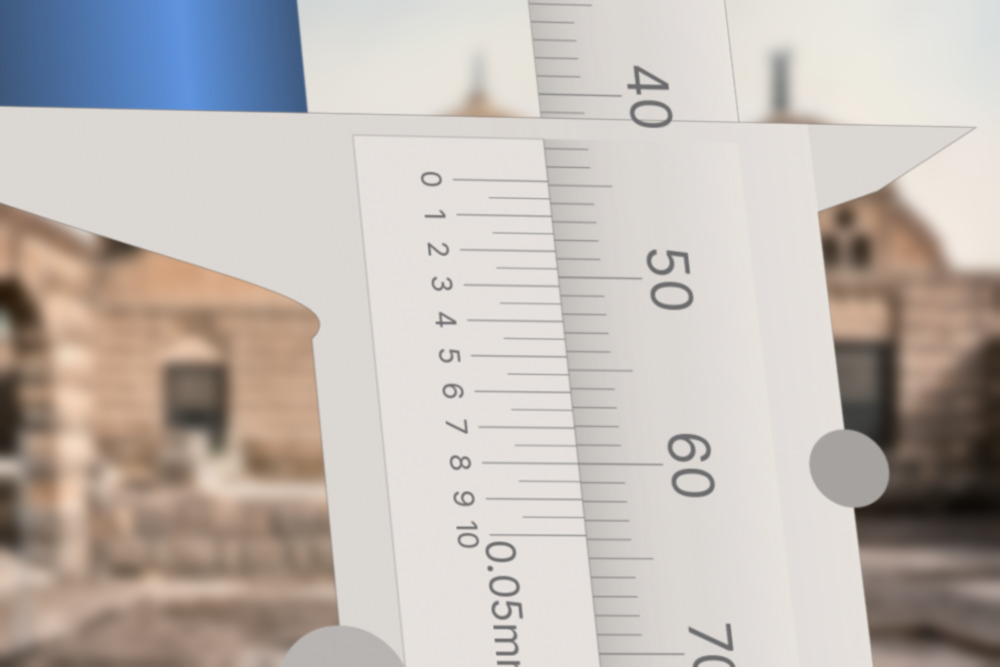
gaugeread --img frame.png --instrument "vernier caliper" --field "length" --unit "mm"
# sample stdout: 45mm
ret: 44.8mm
